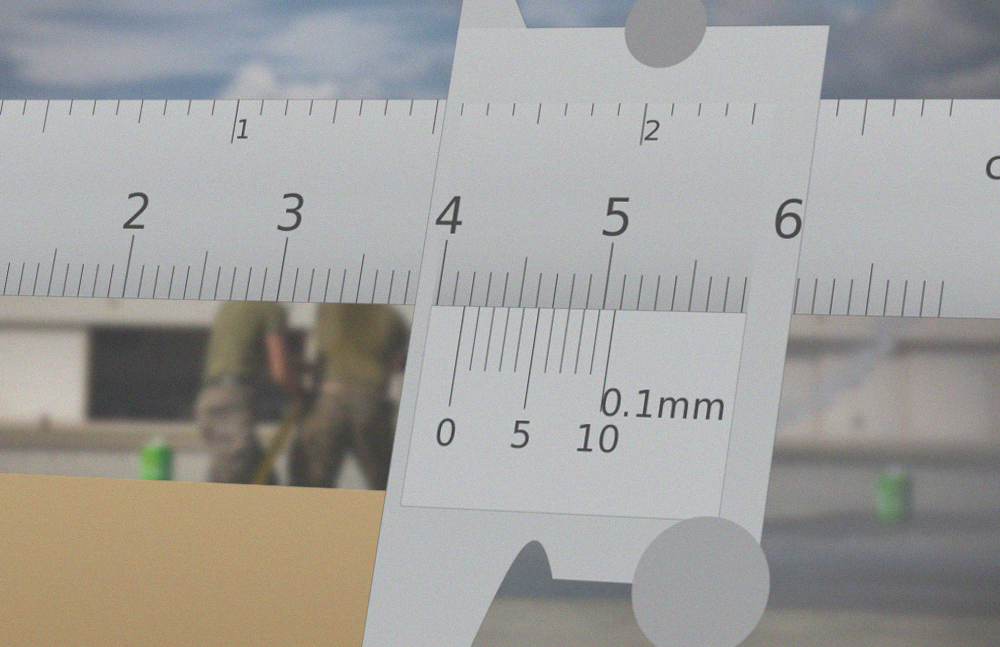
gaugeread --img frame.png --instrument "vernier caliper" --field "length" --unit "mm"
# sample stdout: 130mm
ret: 41.7mm
